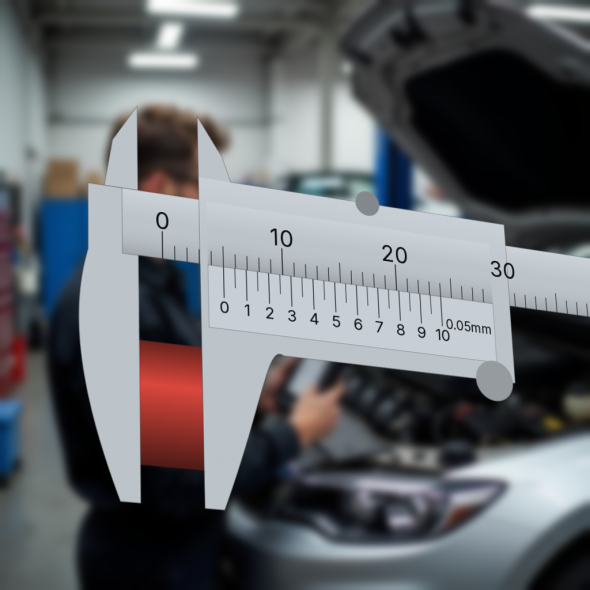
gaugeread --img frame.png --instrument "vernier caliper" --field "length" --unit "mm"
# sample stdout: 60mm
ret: 5.0mm
